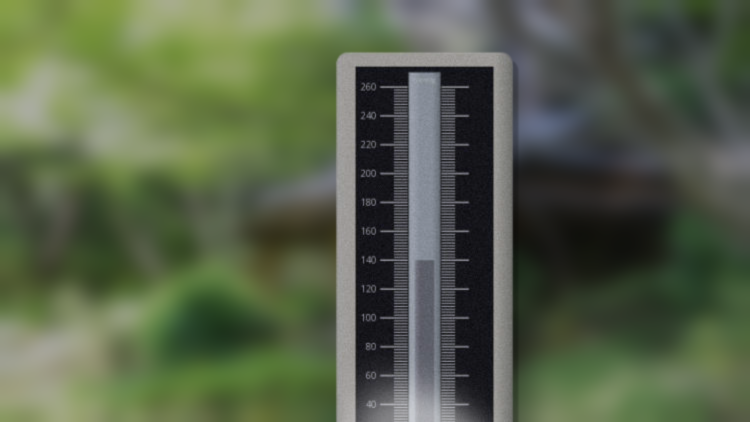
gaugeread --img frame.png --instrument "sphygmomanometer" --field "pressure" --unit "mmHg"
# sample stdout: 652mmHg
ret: 140mmHg
